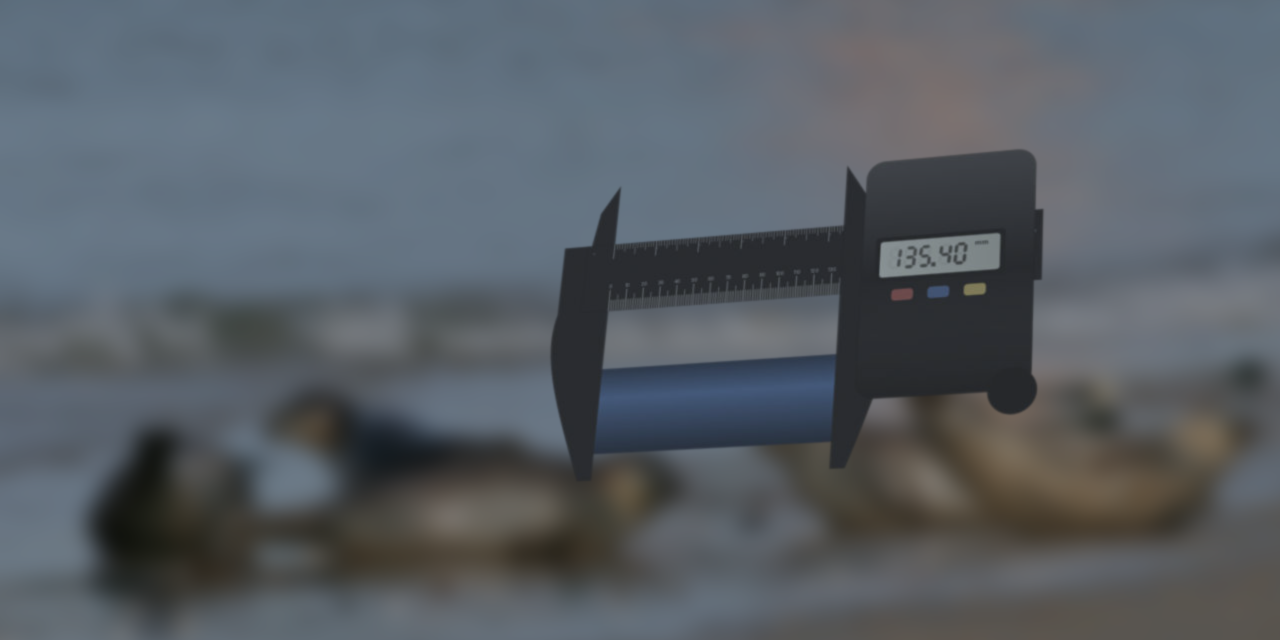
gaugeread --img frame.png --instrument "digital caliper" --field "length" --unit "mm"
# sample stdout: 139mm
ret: 135.40mm
